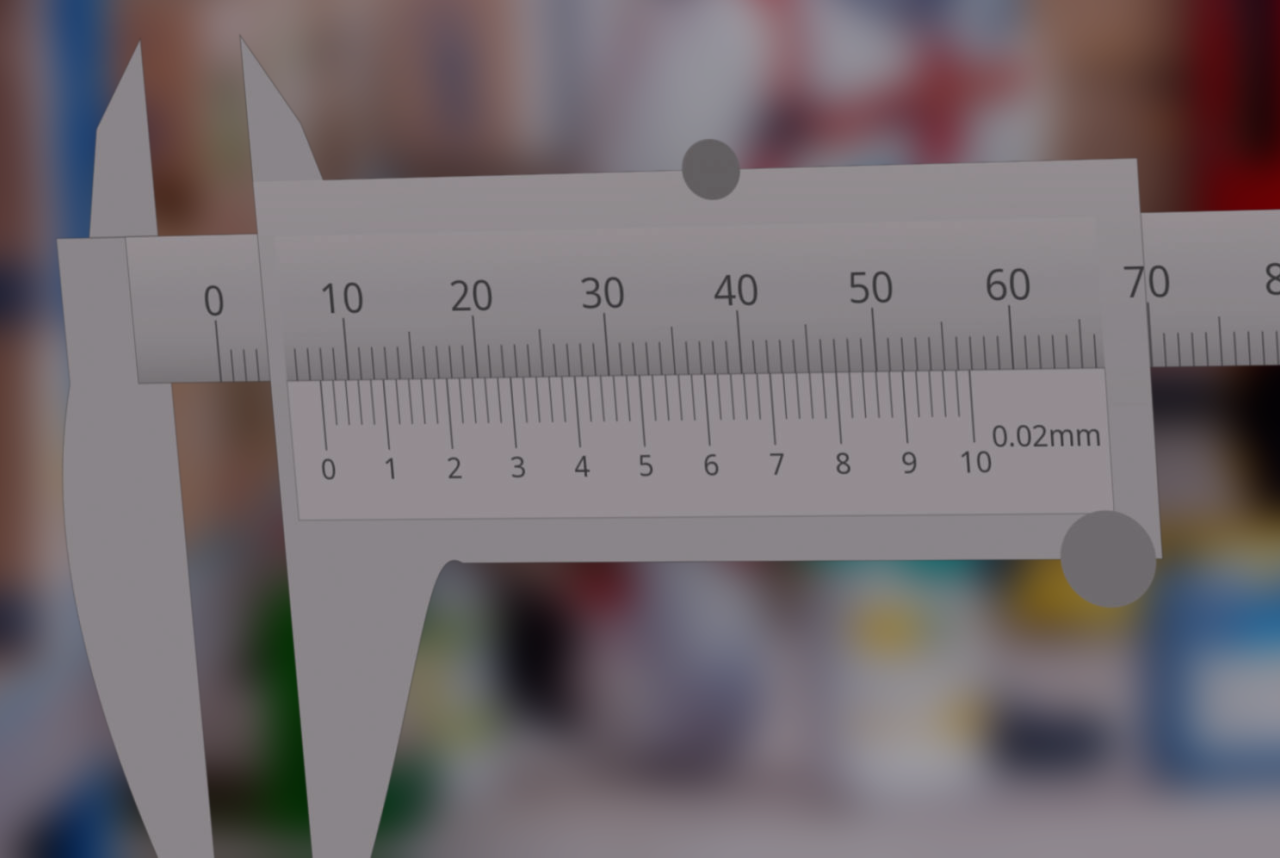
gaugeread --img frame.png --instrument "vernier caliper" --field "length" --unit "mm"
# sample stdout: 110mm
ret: 7.8mm
